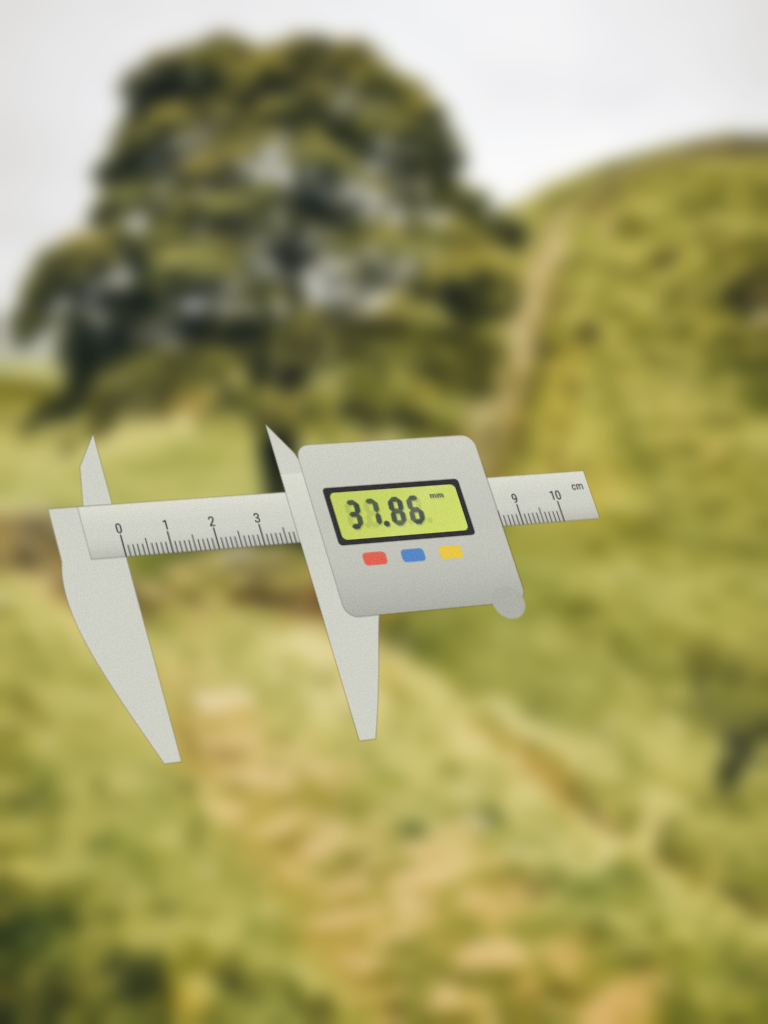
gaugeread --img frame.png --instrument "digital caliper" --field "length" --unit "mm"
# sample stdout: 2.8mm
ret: 37.86mm
